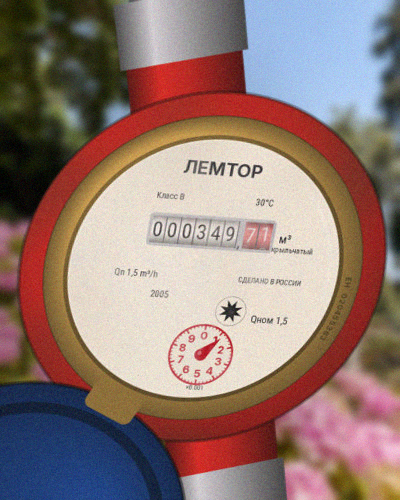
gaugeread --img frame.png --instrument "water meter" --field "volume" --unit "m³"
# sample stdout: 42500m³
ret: 349.711m³
